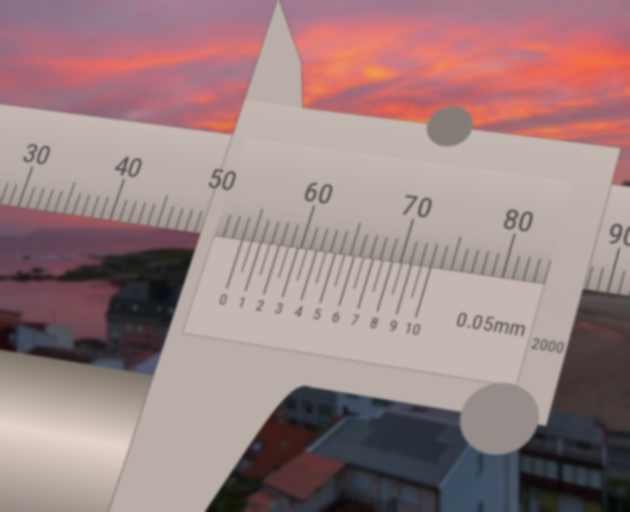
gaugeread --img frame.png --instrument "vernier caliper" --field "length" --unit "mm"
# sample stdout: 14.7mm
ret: 54.0mm
